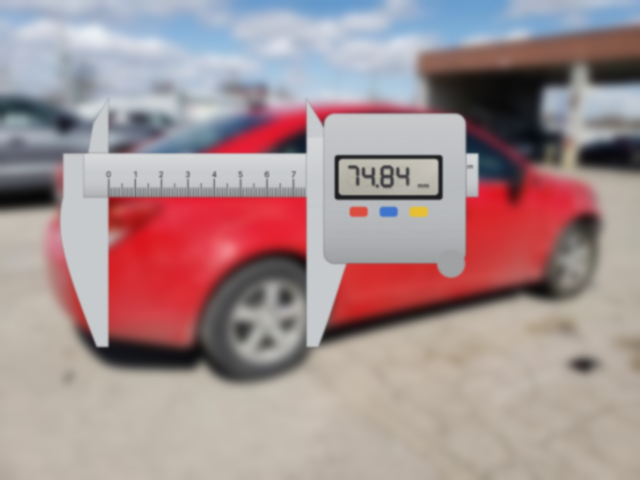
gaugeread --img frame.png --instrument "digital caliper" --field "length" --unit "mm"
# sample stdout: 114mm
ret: 74.84mm
